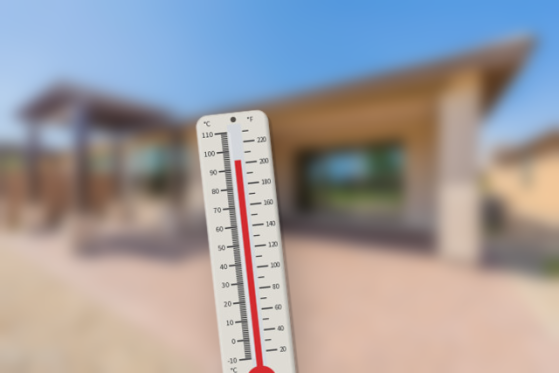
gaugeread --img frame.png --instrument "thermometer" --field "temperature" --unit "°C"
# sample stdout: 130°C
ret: 95°C
